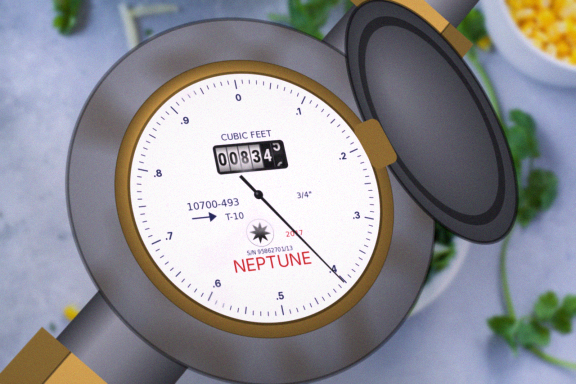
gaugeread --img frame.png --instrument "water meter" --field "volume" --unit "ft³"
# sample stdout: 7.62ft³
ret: 8345.40ft³
